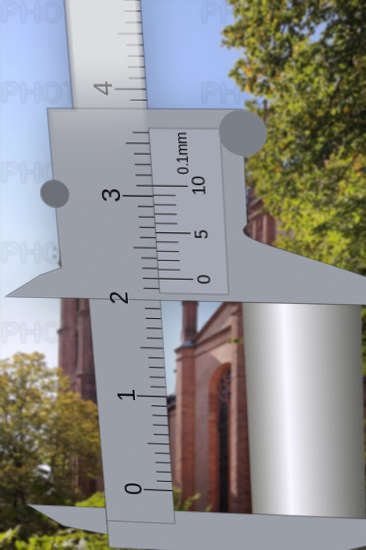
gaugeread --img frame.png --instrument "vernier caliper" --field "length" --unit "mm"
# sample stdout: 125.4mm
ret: 22.0mm
